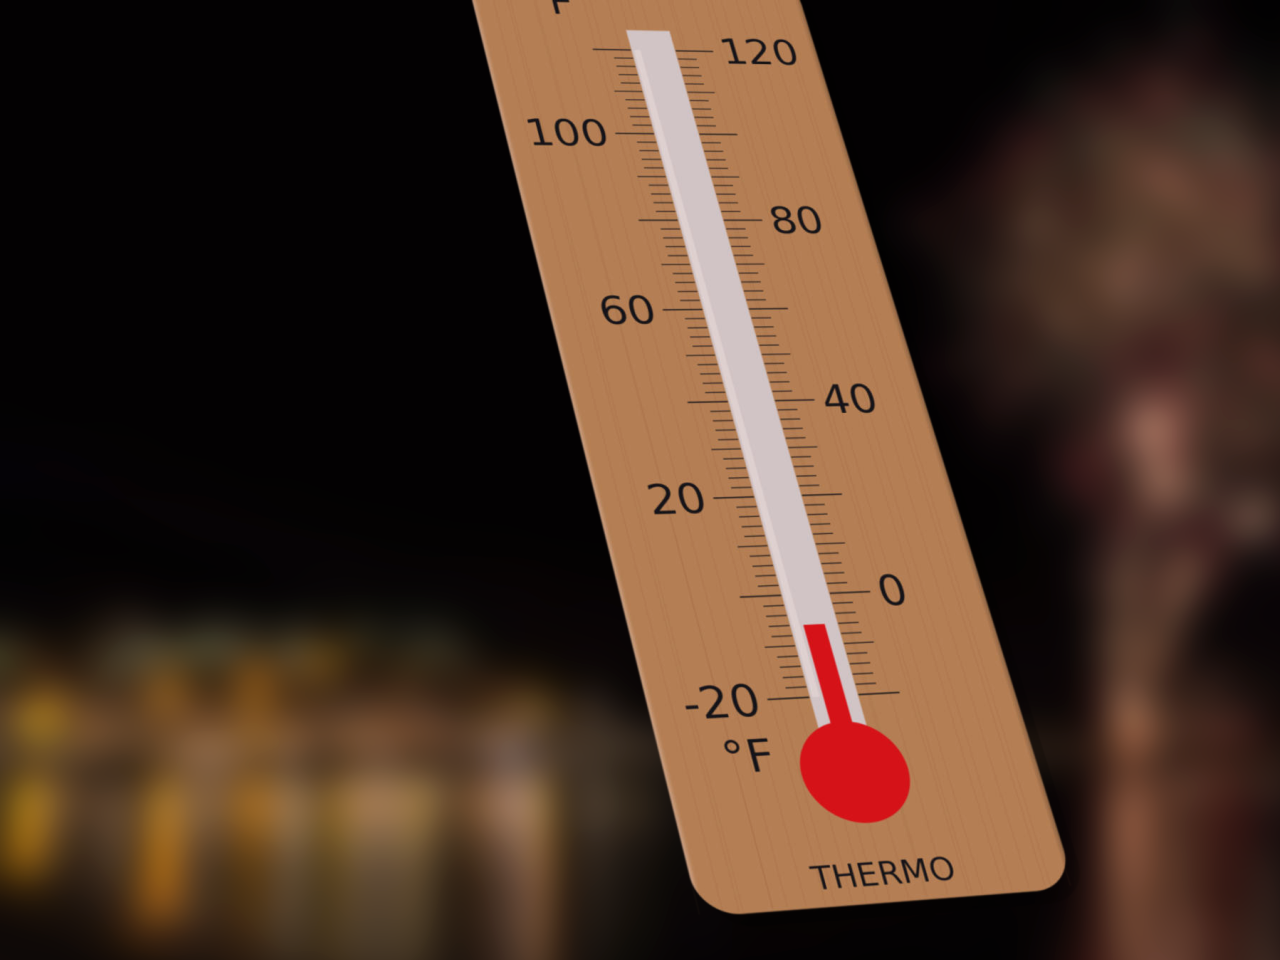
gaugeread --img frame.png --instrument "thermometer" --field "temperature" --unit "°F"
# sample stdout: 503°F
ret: -6°F
